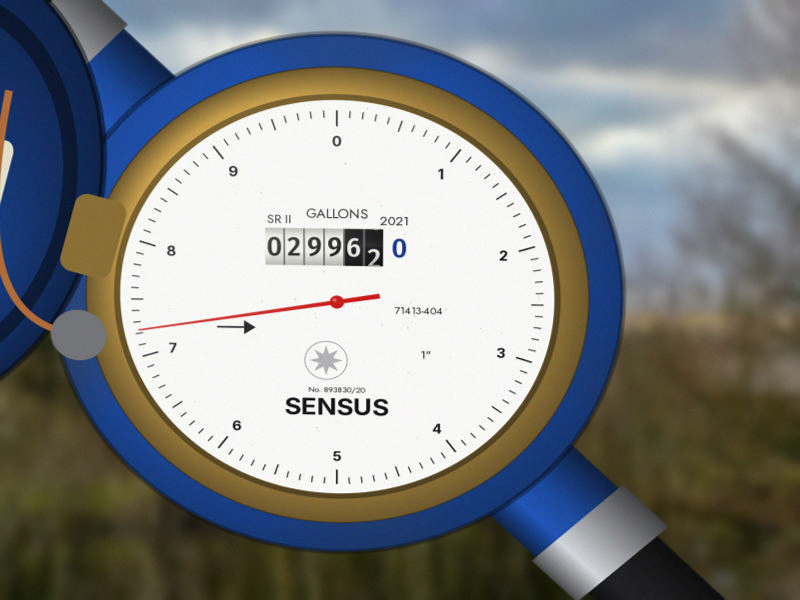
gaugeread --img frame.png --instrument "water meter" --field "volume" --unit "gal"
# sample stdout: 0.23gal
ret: 299617.2gal
